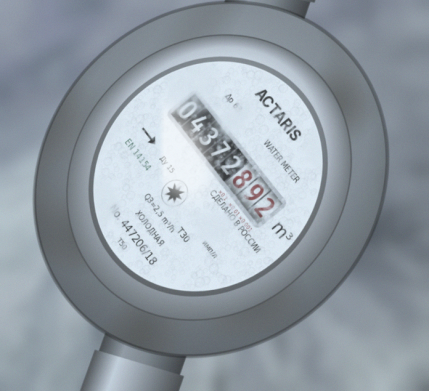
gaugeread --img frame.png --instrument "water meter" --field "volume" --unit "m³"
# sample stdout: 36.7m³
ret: 4372.892m³
